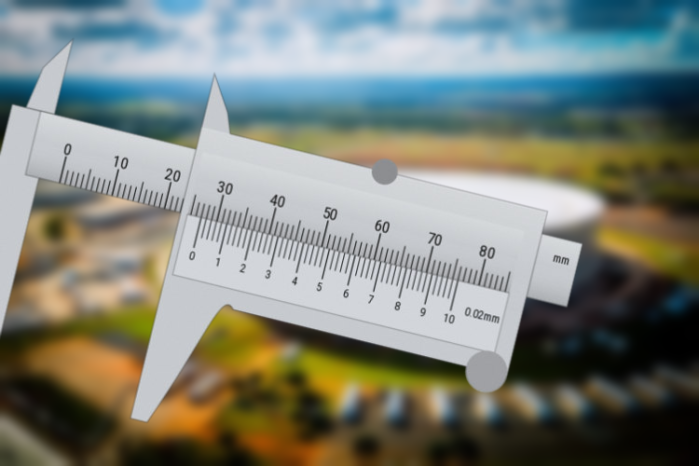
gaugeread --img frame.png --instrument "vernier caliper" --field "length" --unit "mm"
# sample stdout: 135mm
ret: 27.0mm
